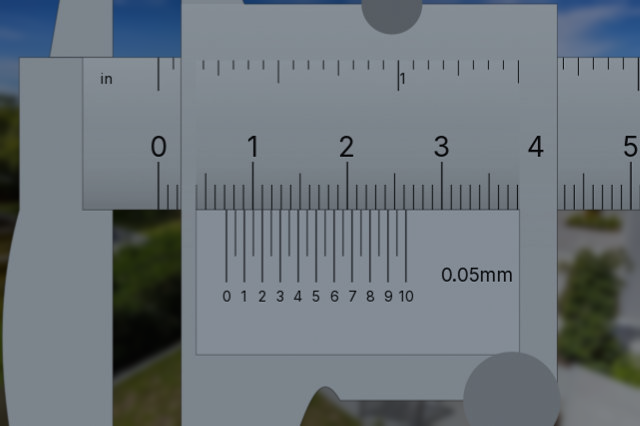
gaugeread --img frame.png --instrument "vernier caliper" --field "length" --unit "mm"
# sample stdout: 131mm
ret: 7.2mm
